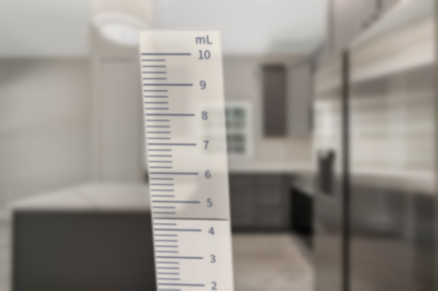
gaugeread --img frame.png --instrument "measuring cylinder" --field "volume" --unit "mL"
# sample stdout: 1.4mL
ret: 4.4mL
